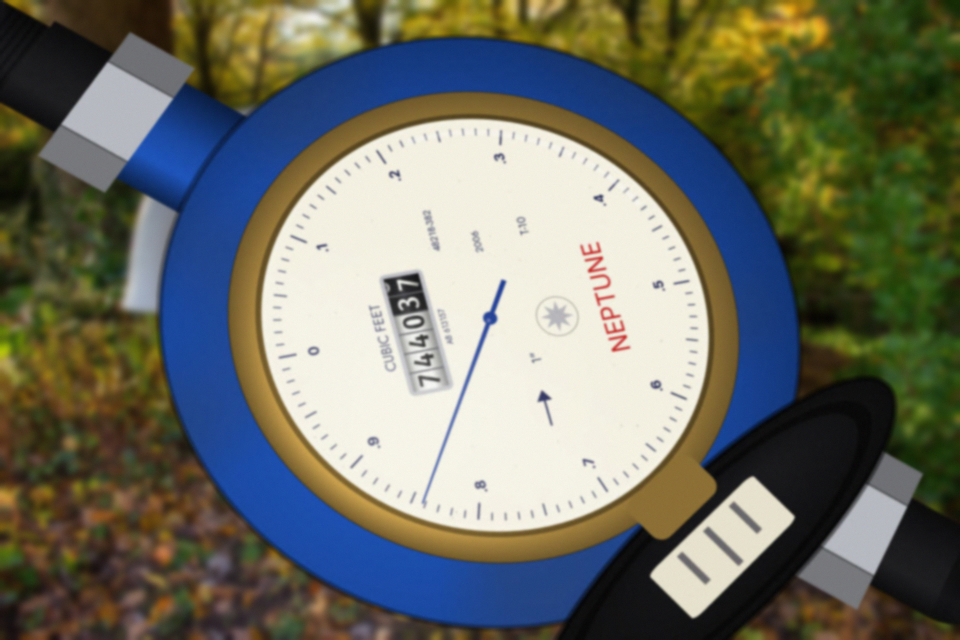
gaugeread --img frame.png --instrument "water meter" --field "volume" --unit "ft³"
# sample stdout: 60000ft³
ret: 744036.84ft³
